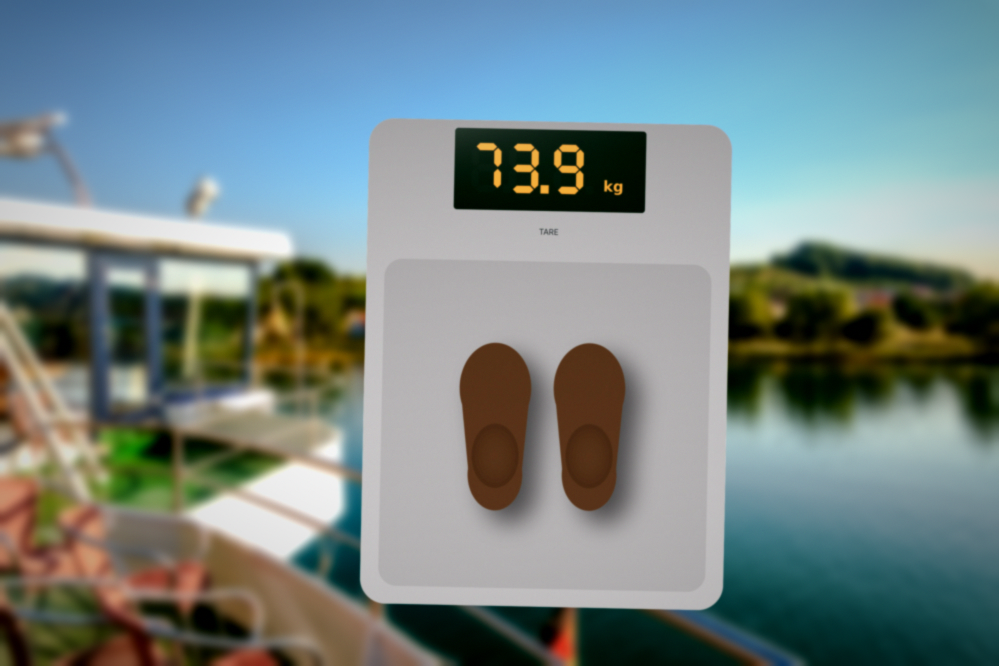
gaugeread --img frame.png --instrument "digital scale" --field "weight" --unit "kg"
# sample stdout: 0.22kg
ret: 73.9kg
